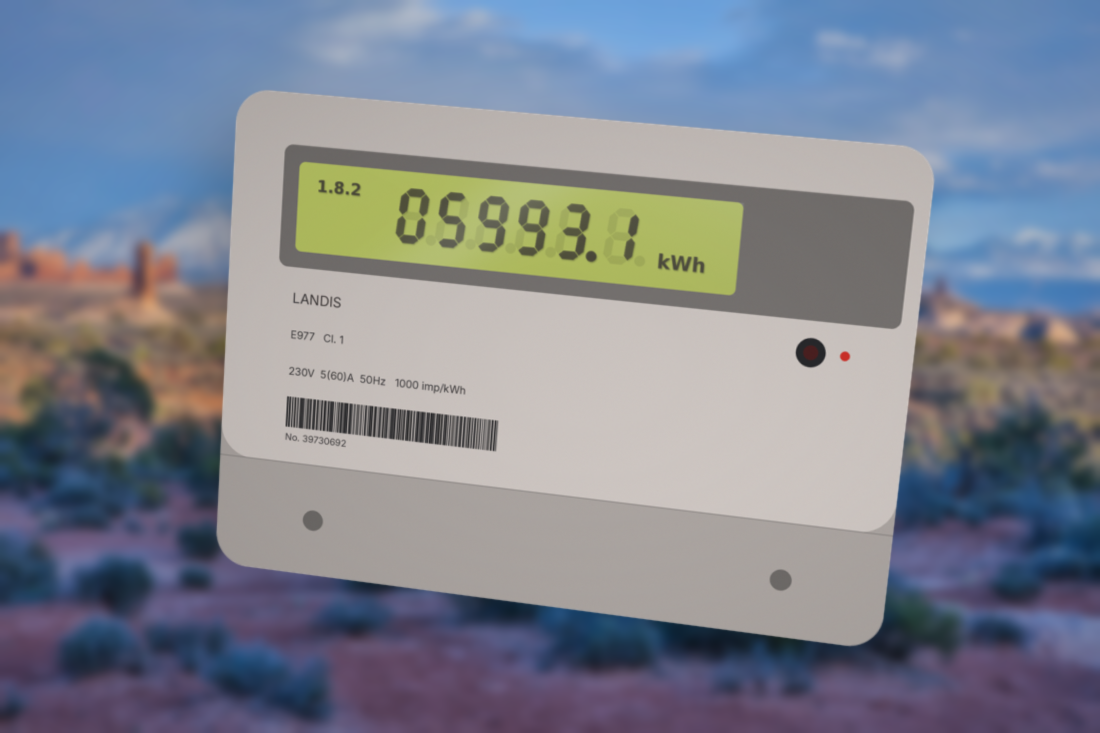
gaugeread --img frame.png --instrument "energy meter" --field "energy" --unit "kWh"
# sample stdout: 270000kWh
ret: 5993.1kWh
